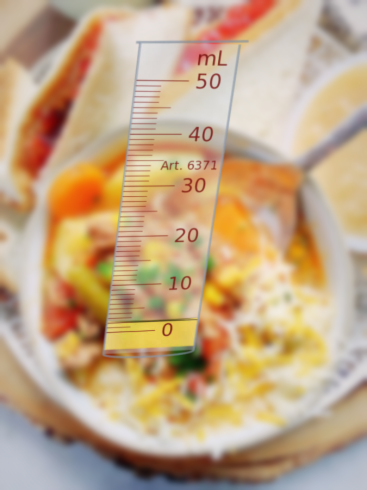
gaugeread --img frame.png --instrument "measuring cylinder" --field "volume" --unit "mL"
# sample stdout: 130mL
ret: 2mL
